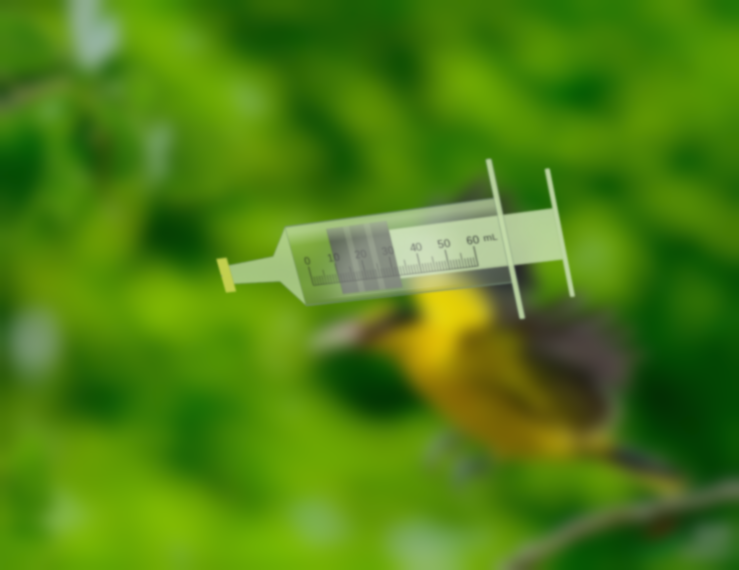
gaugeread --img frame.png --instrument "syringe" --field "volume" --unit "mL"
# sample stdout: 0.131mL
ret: 10mL
